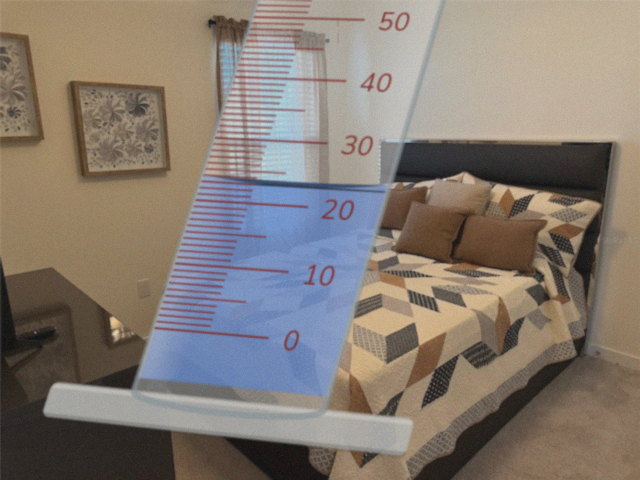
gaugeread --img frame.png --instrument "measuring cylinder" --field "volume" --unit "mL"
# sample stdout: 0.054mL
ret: 23mL
